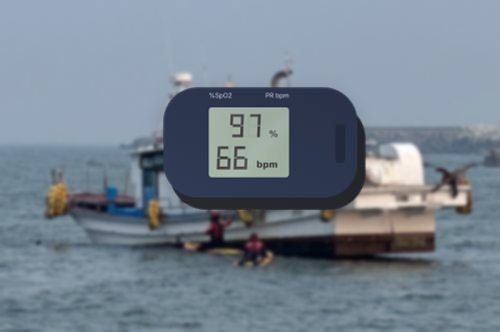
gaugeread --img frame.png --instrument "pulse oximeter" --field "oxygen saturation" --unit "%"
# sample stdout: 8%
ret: 97%
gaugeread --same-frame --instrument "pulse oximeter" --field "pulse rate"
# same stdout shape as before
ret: 66bpm
